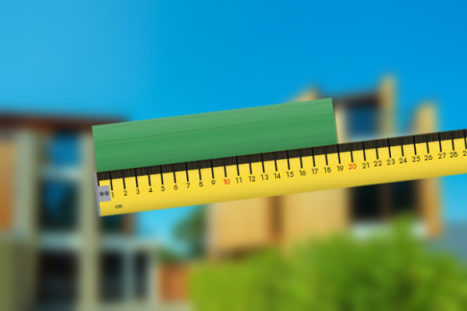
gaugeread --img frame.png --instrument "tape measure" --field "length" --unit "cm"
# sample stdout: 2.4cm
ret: 19cm
